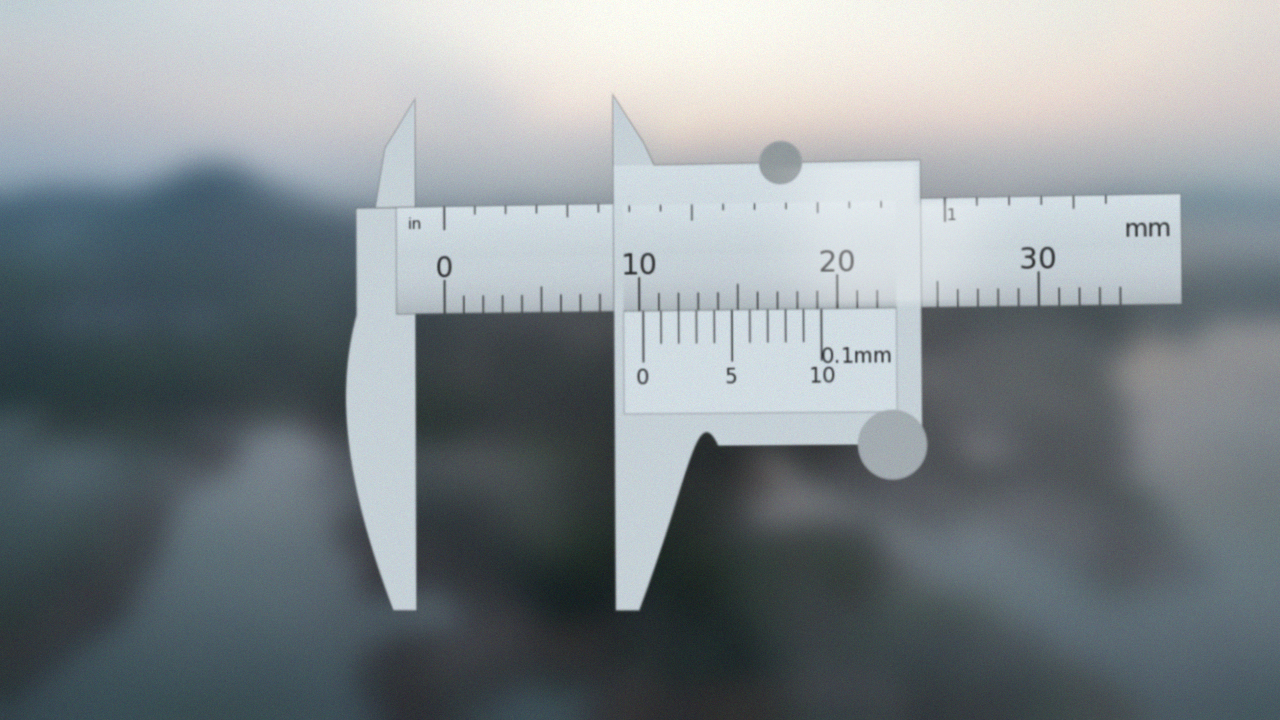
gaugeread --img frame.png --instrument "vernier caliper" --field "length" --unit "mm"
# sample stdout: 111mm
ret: 10.2mm
